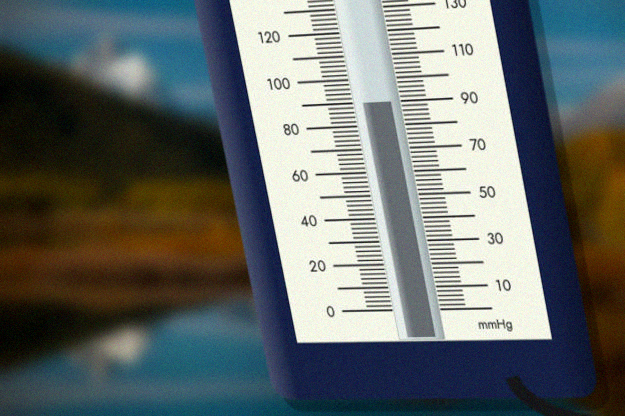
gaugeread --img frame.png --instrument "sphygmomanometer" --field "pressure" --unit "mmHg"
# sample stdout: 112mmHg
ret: 90mmHg
